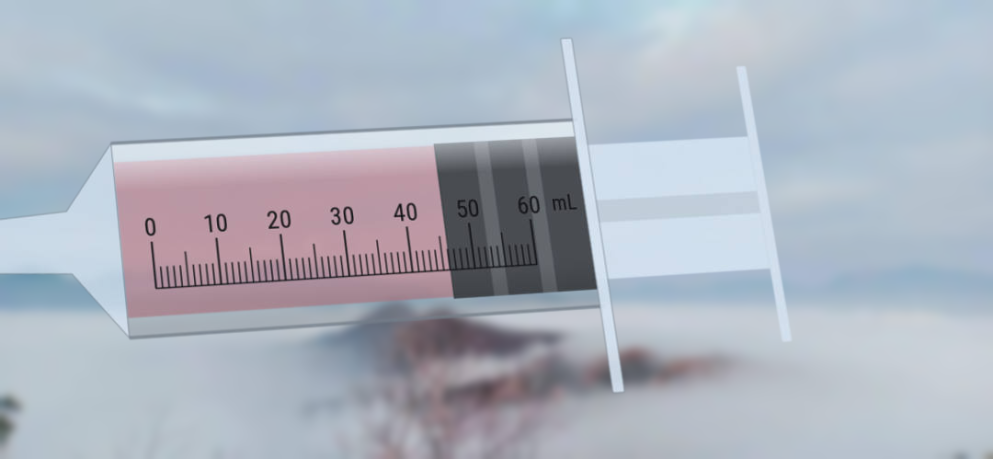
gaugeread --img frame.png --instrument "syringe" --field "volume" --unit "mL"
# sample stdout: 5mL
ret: 46mL
